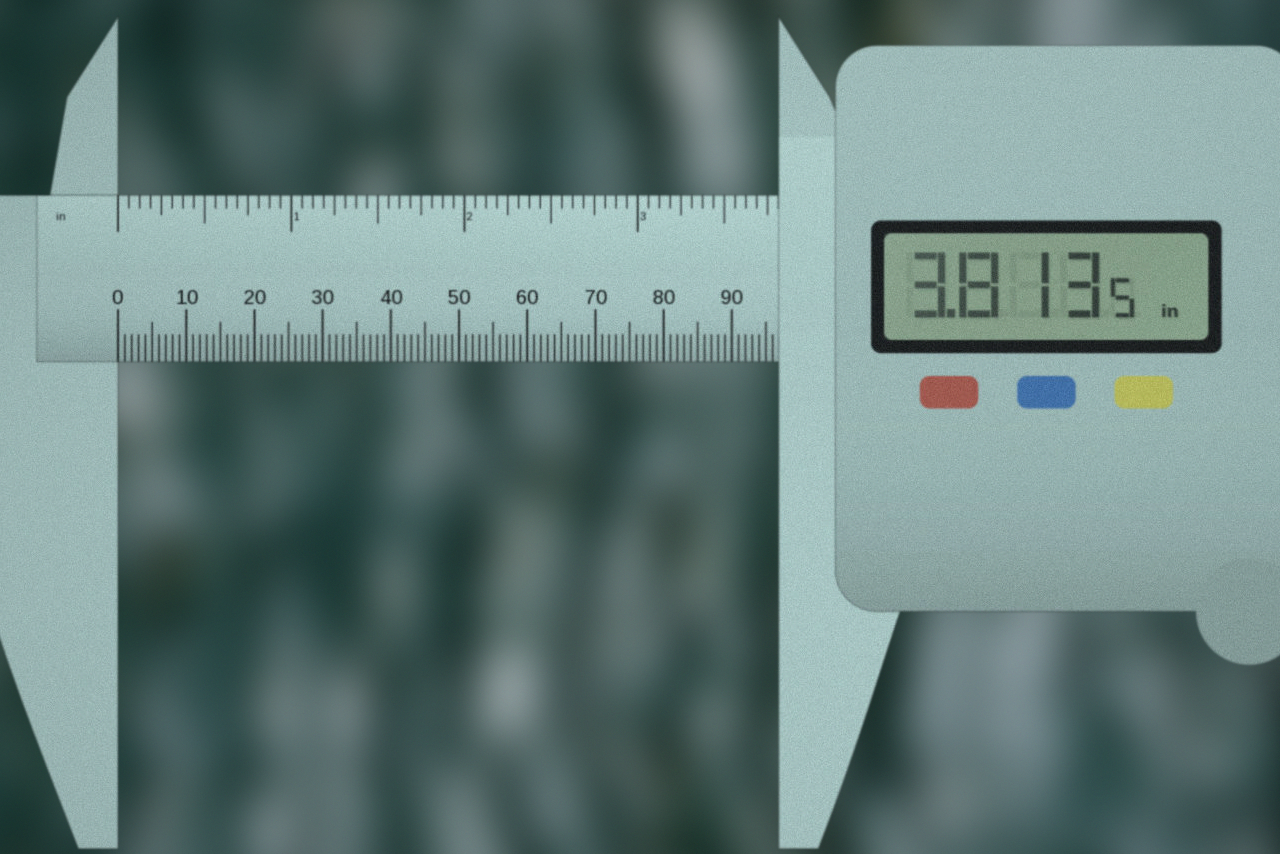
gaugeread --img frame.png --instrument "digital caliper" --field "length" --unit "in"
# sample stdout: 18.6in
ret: 3.8135in
